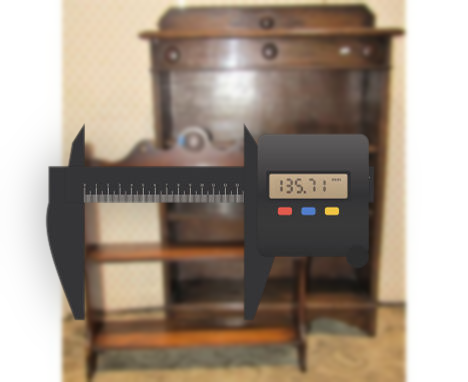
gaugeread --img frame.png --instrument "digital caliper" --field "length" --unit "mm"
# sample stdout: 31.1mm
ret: 135.71mm
